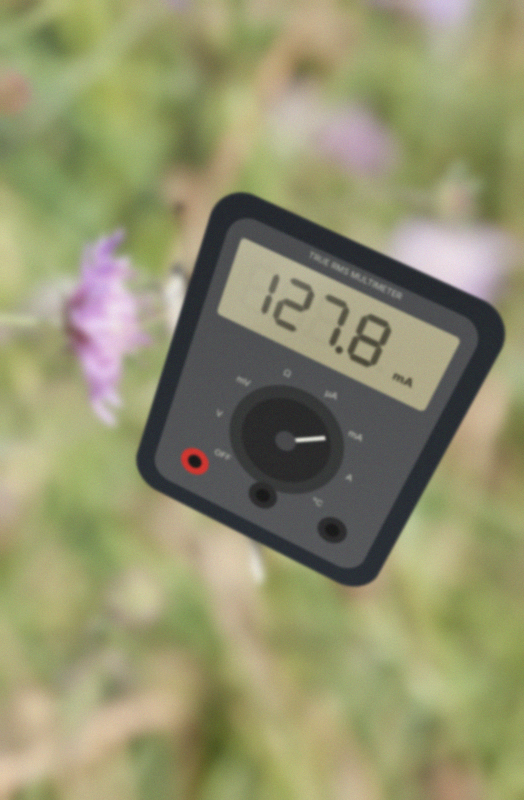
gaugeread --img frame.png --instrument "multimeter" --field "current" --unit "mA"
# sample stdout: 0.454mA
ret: 127.8mA
